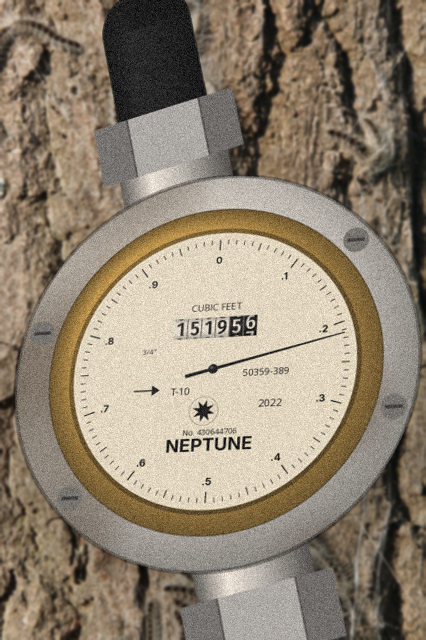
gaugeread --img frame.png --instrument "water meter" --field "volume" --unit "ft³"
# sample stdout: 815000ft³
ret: 151956.21ft³
